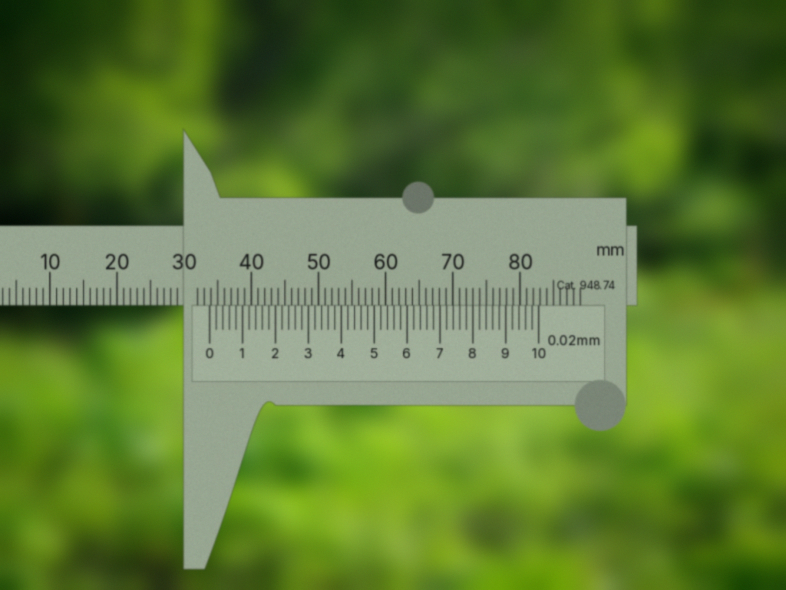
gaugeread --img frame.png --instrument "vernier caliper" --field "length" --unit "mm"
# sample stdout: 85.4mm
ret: 33.8mm
